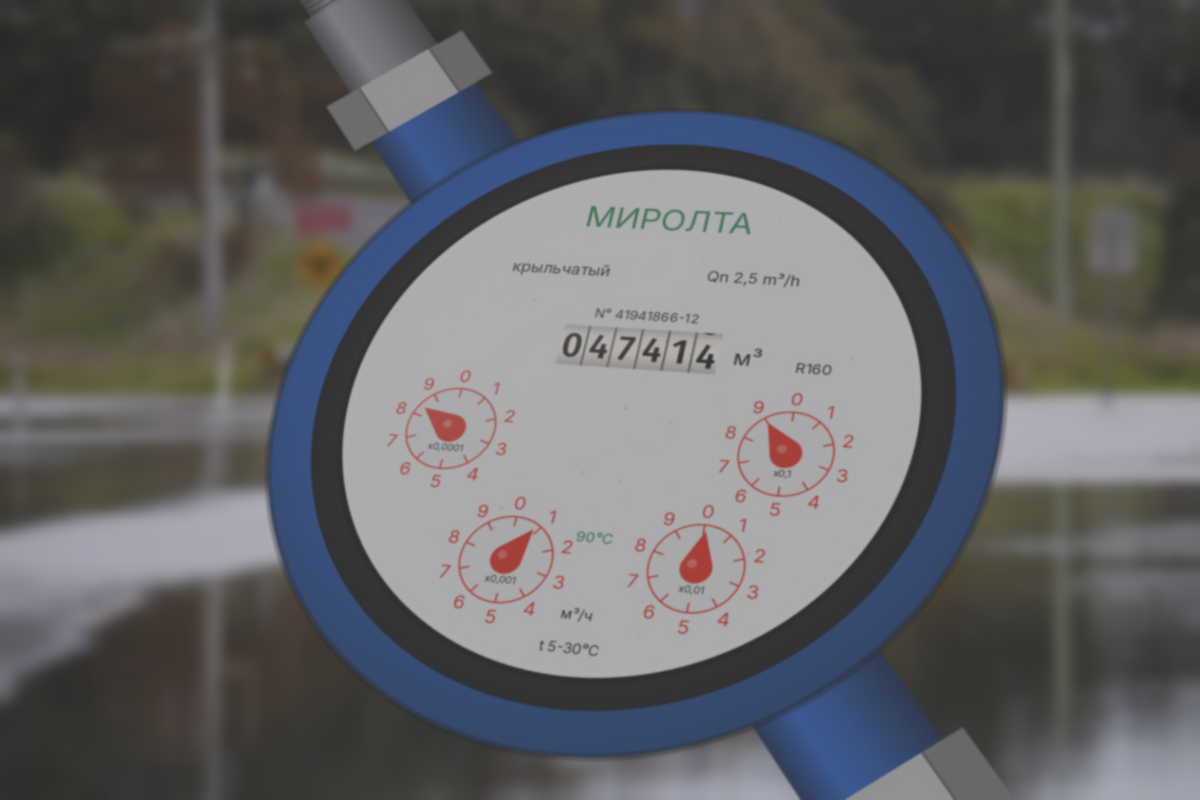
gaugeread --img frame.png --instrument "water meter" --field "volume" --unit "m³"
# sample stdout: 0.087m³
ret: 47413.9008m³
